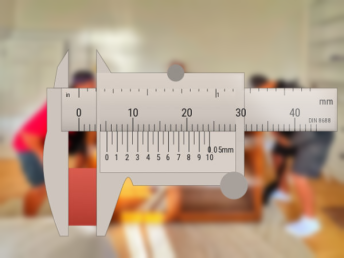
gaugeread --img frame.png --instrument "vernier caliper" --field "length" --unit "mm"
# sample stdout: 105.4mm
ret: 5.2mm
